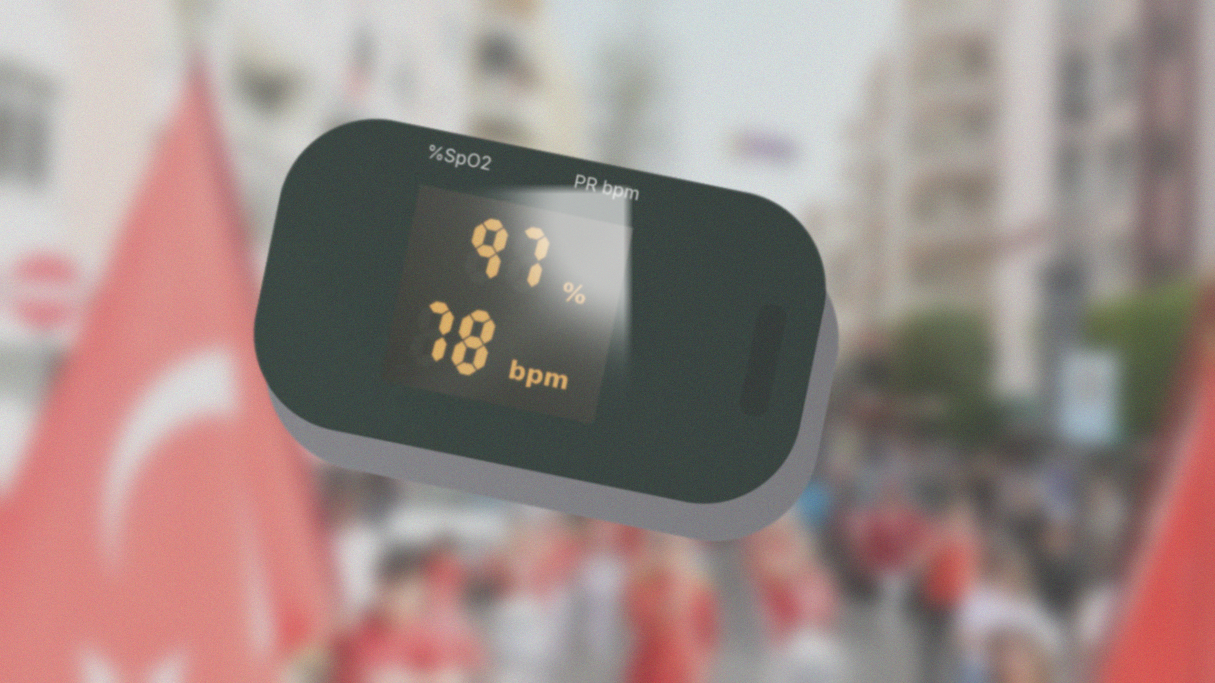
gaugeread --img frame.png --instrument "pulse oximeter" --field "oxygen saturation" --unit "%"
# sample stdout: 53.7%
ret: 97%
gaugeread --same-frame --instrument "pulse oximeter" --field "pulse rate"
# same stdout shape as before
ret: 78bpm
